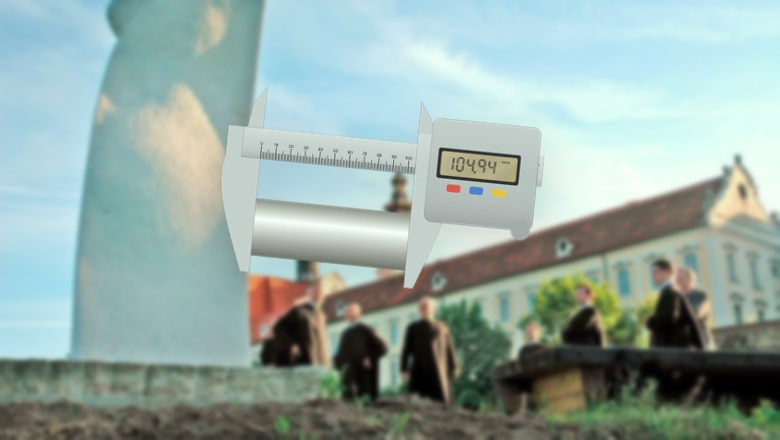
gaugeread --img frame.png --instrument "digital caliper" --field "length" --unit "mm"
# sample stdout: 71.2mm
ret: 104.94mm
